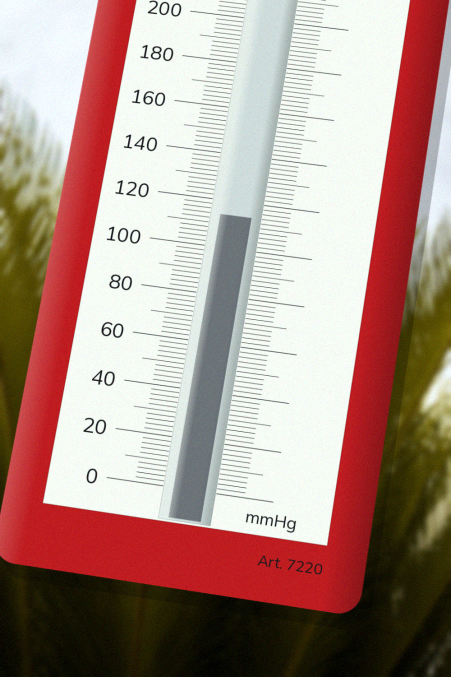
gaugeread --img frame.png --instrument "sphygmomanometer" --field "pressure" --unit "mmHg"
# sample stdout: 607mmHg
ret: 114mmHg
